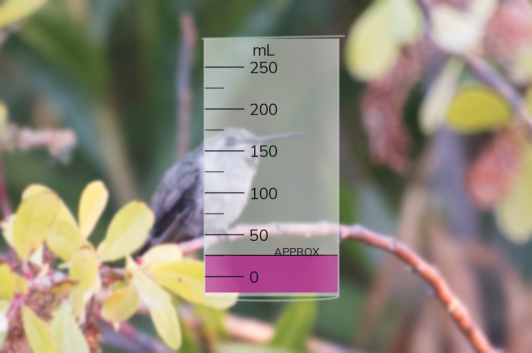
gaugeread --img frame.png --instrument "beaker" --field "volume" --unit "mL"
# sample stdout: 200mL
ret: 25mL
